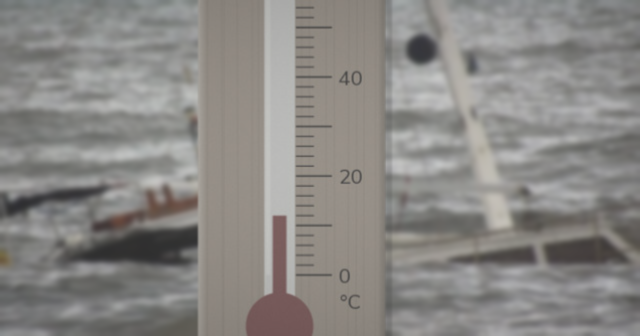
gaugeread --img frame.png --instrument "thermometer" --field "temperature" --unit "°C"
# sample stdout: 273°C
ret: 12°C
